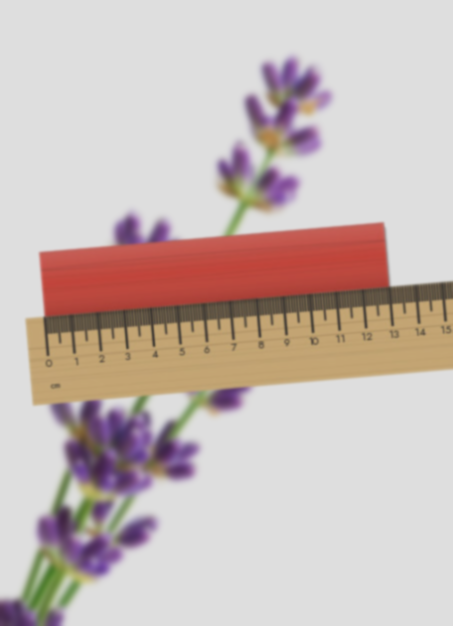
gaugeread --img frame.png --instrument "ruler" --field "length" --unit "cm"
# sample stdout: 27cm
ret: 13cm
